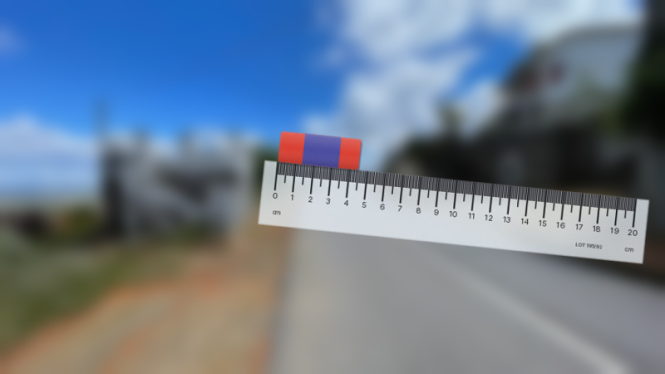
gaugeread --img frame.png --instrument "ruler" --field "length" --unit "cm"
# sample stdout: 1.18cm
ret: 4.5cm
